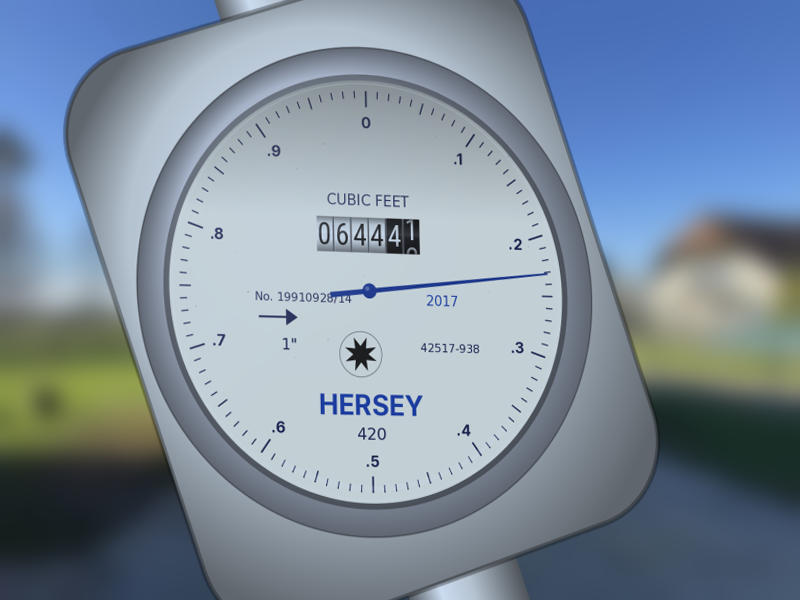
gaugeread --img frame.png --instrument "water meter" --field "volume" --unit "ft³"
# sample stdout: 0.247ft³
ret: 64441.23ft³
